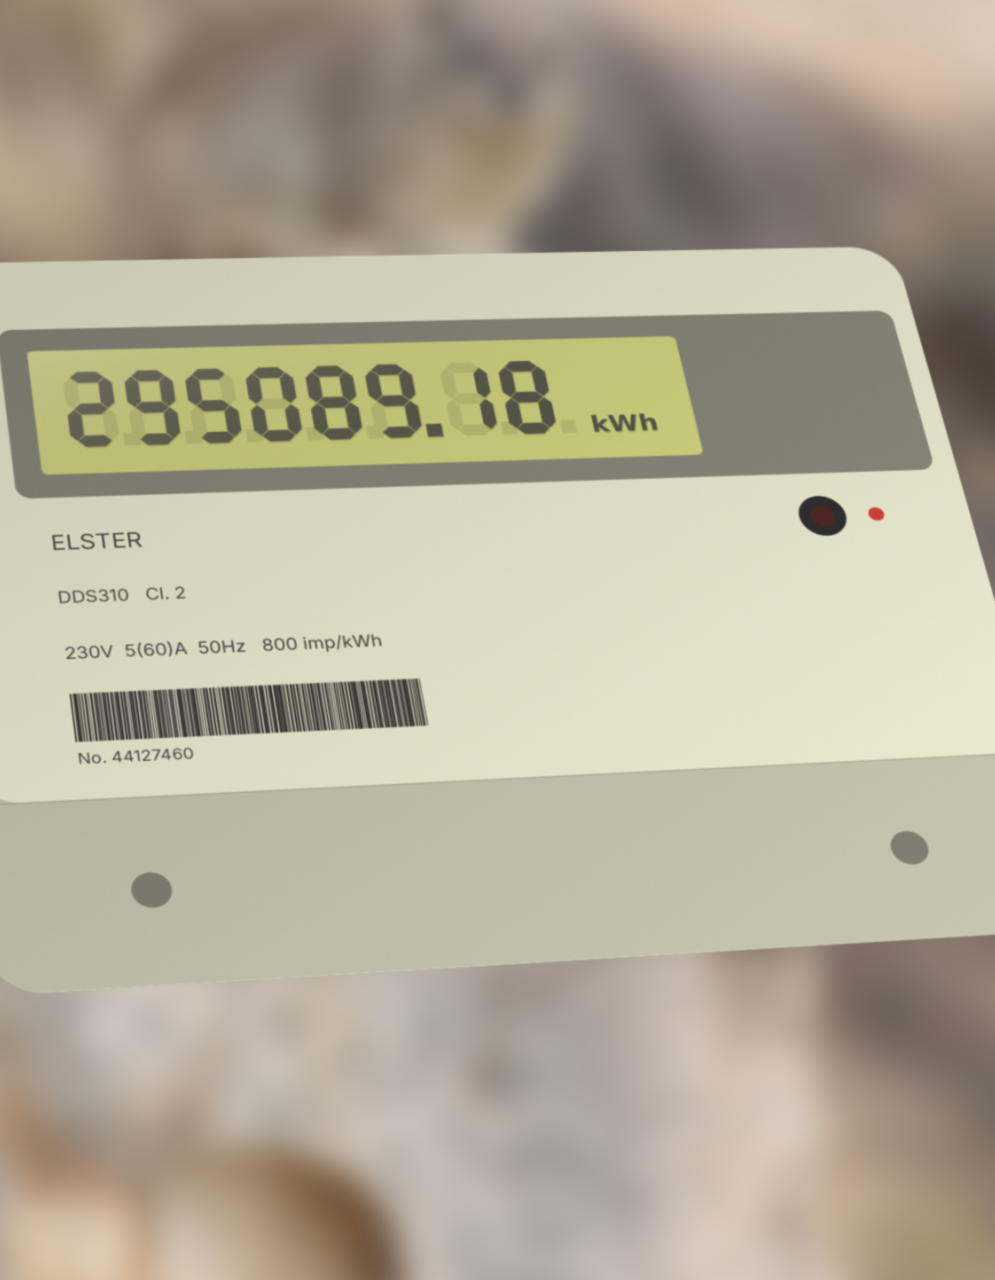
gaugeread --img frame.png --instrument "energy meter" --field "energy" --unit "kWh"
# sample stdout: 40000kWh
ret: 295089.18kWh
